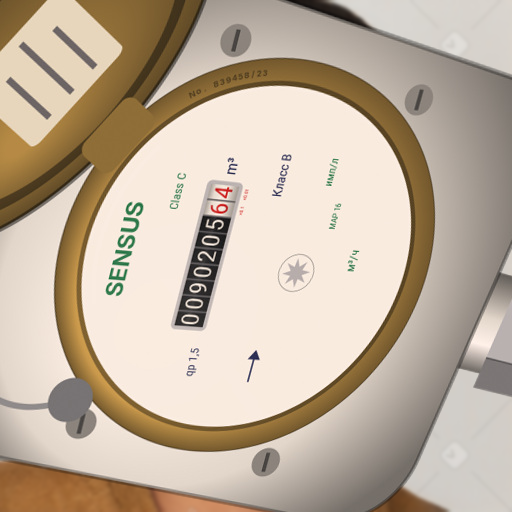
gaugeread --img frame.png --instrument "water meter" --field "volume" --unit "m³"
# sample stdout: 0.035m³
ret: 90205.64m³
